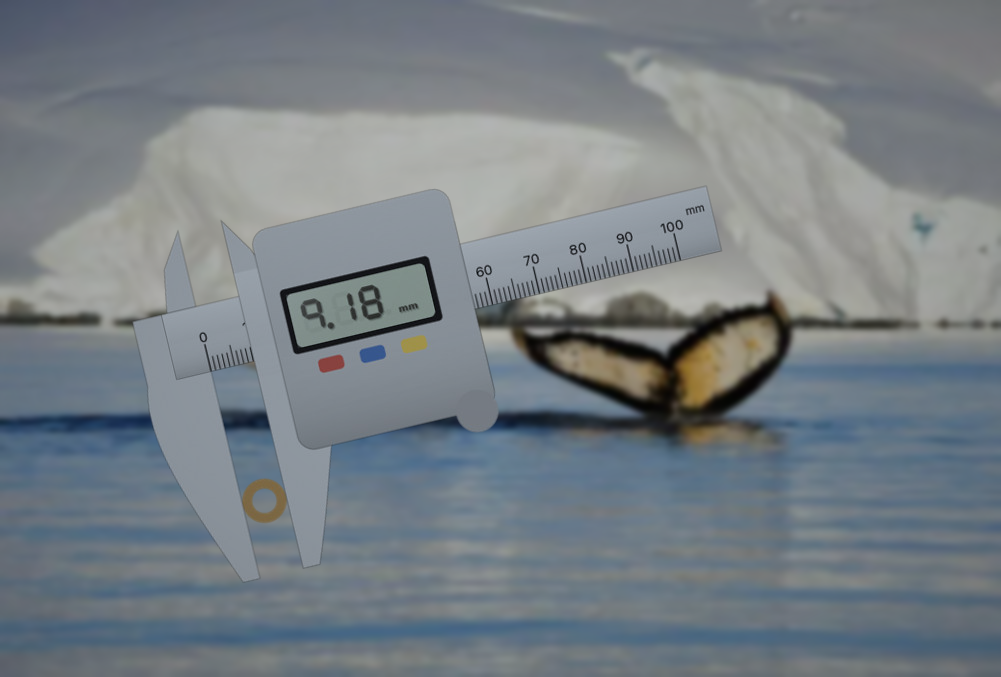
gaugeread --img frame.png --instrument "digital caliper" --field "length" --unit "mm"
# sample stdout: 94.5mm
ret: 9.18mm
